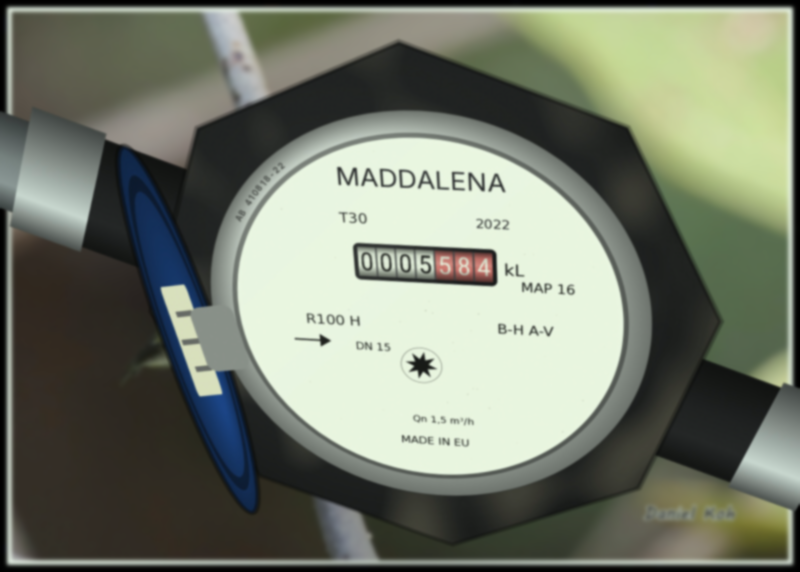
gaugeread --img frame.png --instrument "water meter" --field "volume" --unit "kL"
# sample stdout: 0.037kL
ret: 5.584kL
